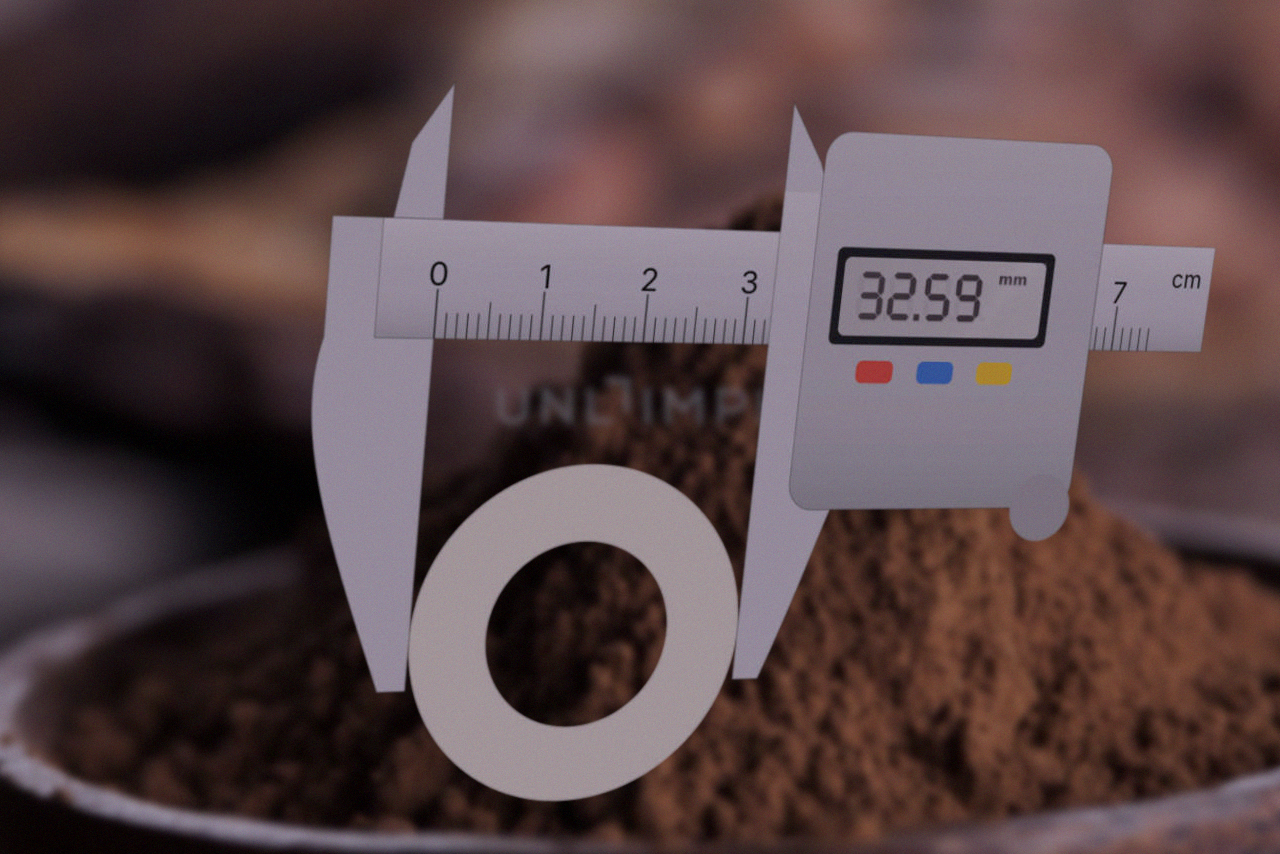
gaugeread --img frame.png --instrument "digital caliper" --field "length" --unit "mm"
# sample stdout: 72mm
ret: 32.59mm
